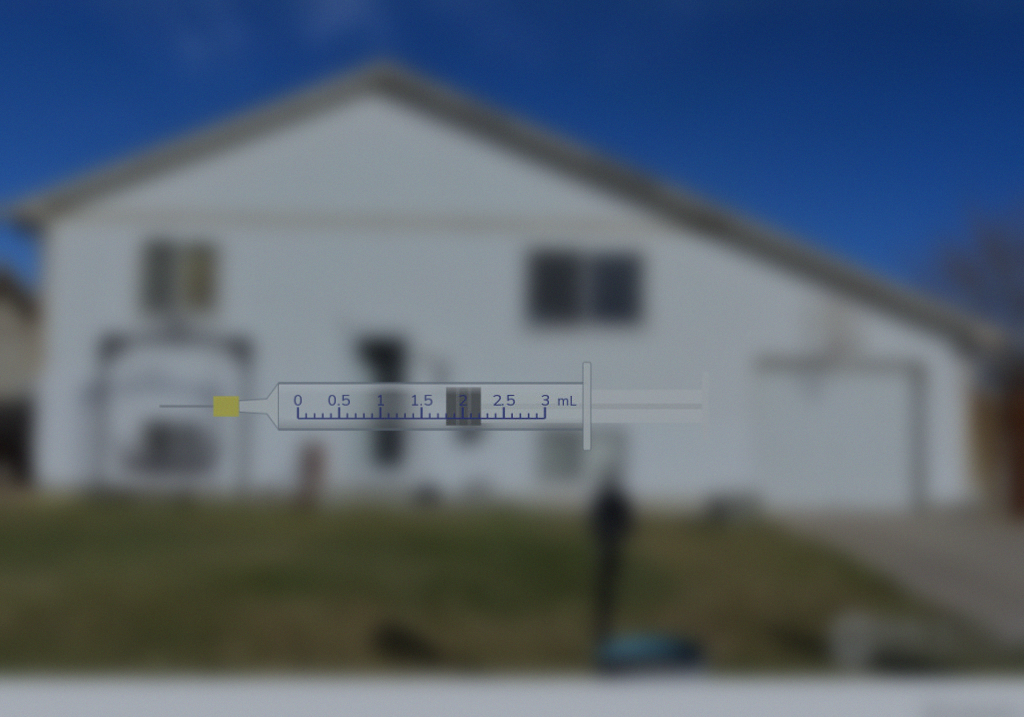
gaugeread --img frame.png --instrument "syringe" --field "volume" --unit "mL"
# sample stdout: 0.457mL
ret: 1.8mL
